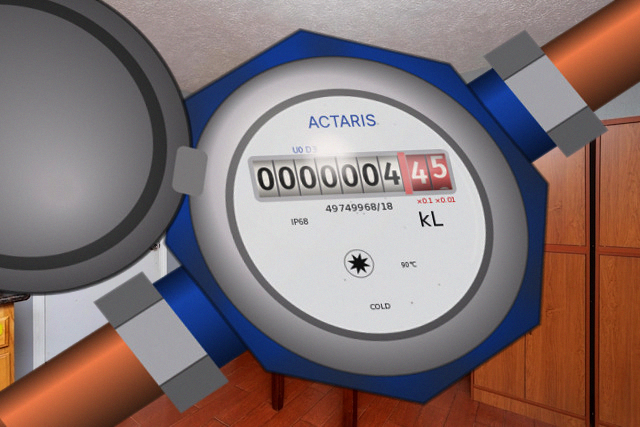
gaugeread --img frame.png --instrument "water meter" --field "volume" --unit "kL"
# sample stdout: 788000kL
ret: 4.45kL
